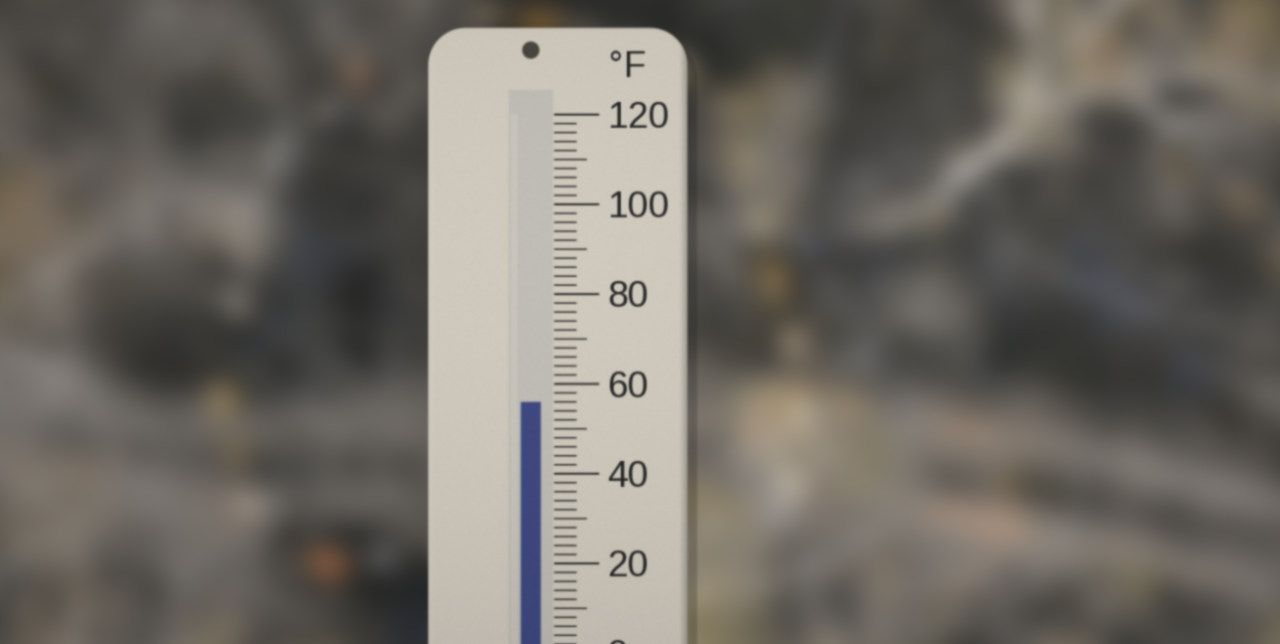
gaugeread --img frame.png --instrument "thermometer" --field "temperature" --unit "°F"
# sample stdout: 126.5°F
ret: 56°F
